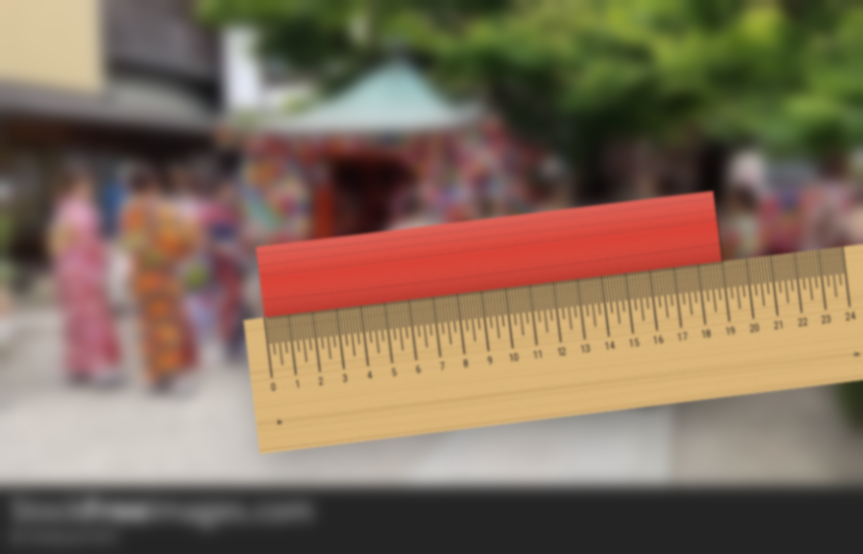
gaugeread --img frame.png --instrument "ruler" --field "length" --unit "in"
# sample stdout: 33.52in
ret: 19in
